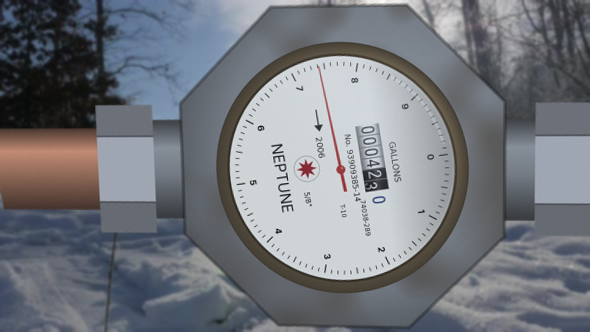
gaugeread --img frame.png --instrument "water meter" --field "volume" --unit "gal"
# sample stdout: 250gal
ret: 4227.4gal
